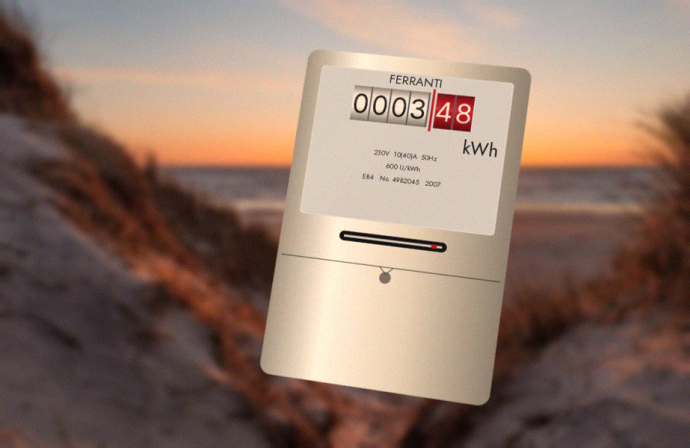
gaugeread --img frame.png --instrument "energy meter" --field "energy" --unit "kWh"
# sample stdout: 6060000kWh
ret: 3.48kWh
